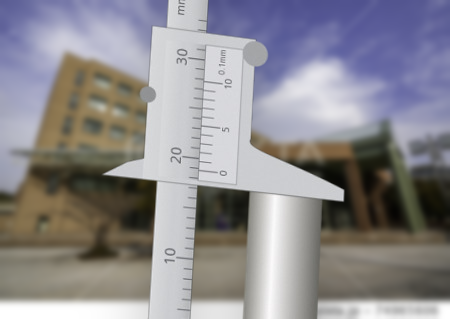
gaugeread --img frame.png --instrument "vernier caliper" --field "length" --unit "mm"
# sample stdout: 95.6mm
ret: 18.8mm
